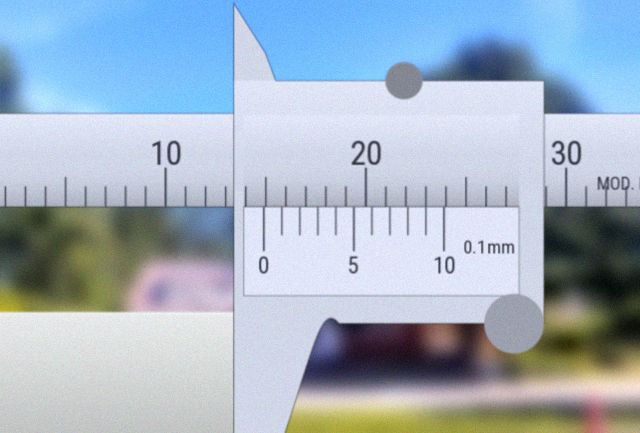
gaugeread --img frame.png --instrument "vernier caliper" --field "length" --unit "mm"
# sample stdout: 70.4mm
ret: 14.9mm
